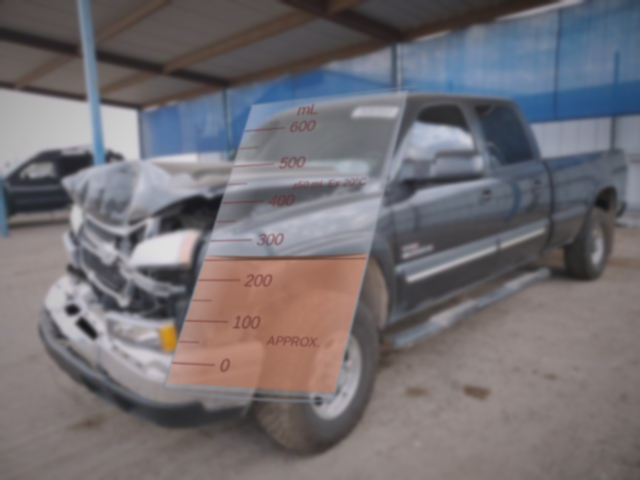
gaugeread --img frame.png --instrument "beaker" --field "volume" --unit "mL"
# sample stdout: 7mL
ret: 250mL
